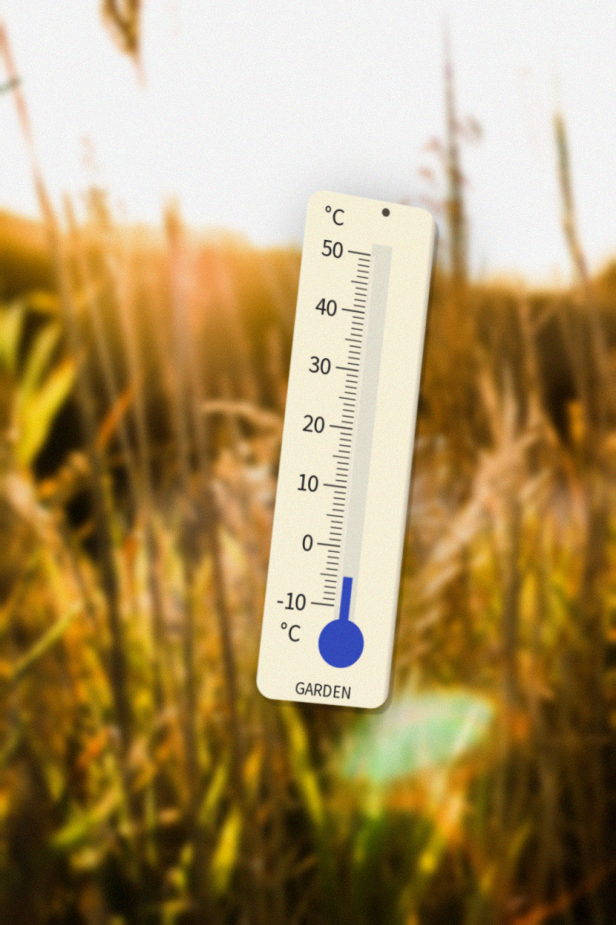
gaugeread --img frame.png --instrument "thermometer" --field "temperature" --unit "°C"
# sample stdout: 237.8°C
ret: -5°C
